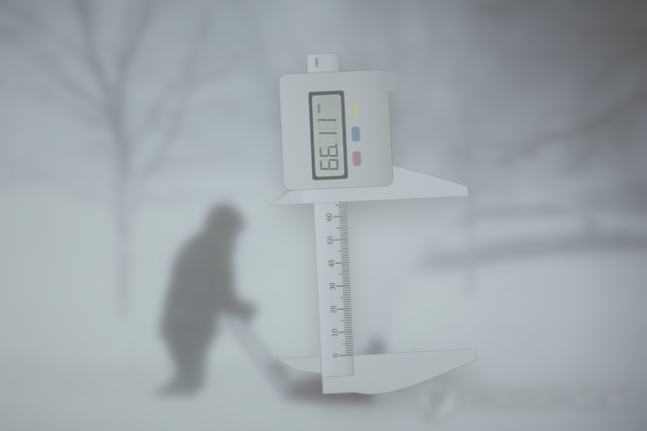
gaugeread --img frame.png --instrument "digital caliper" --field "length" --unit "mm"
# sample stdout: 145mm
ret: 66.11mm
